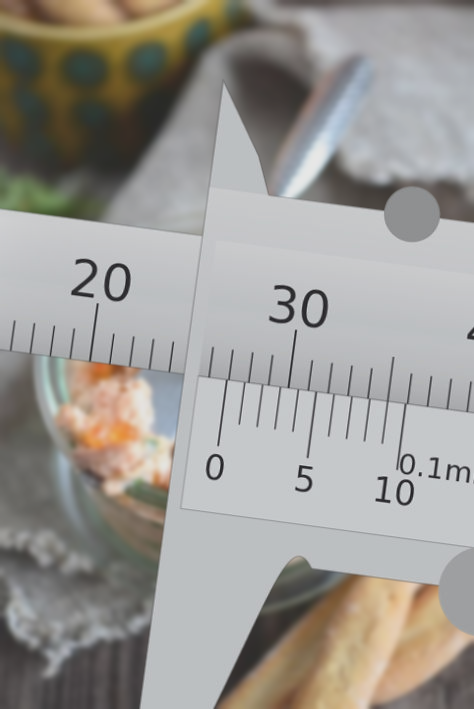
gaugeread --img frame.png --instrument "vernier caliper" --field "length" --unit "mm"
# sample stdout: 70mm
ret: 26.9mm
